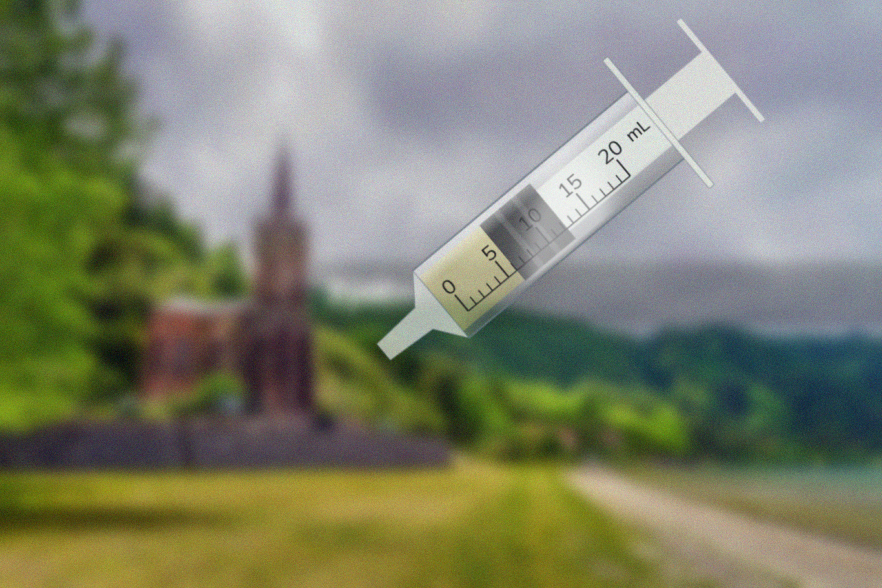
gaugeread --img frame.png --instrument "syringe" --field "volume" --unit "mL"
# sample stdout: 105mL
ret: 6mL
